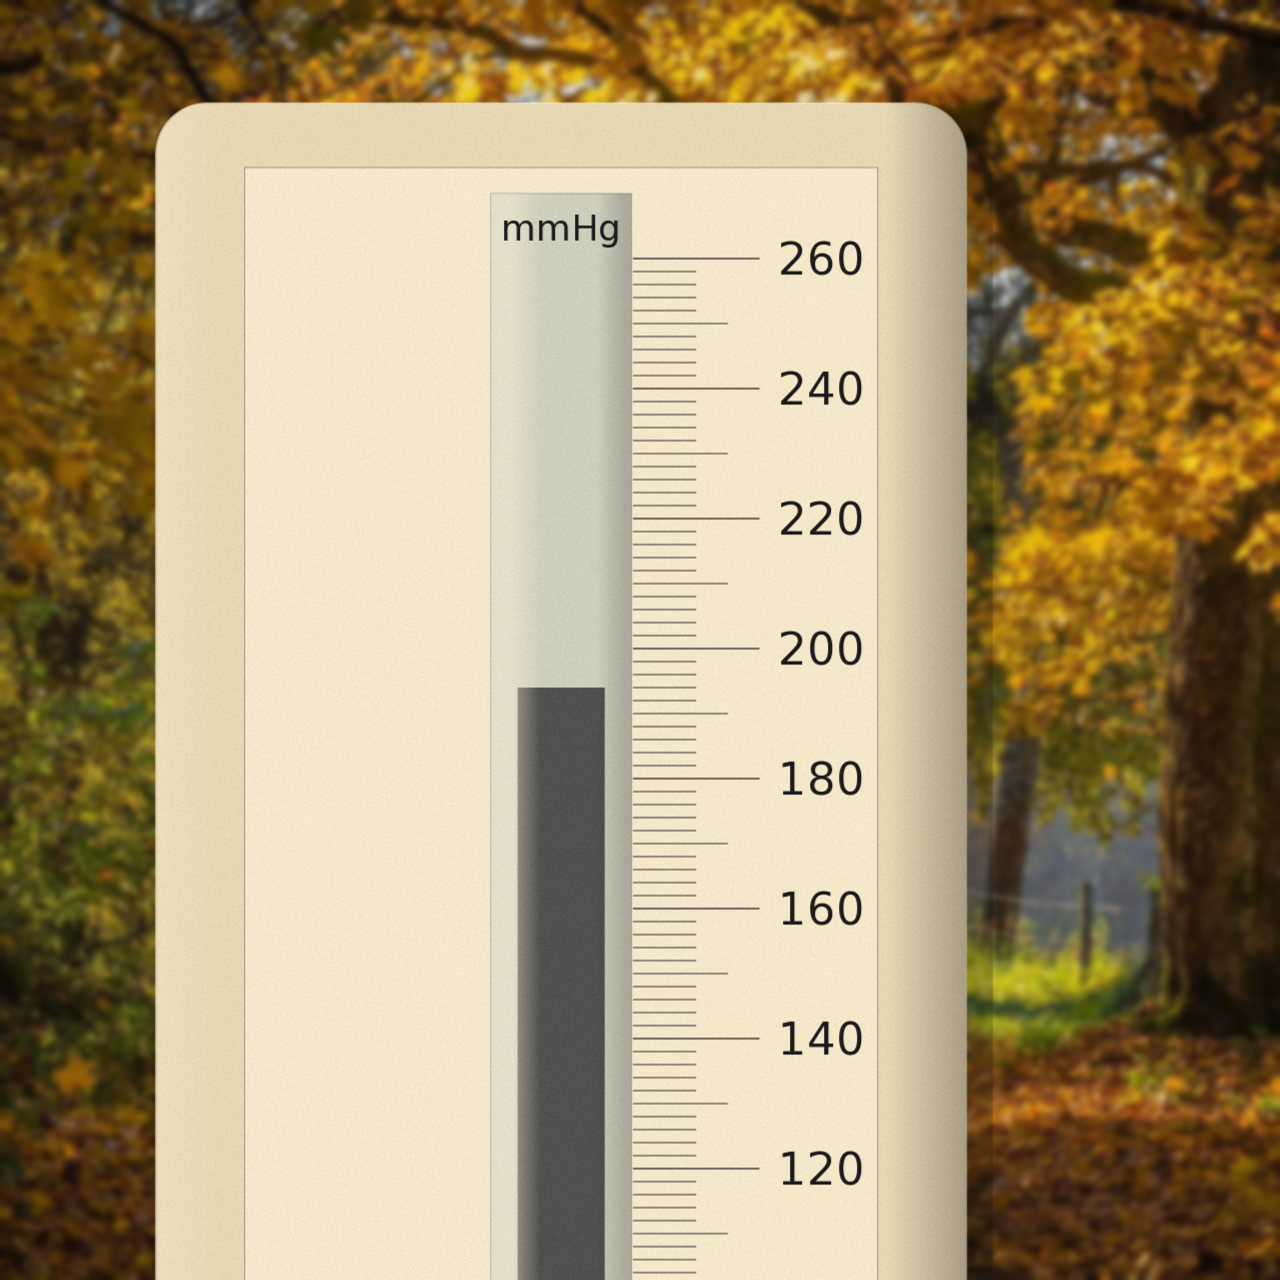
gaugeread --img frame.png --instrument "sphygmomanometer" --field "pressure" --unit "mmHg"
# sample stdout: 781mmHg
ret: 194mmHg
